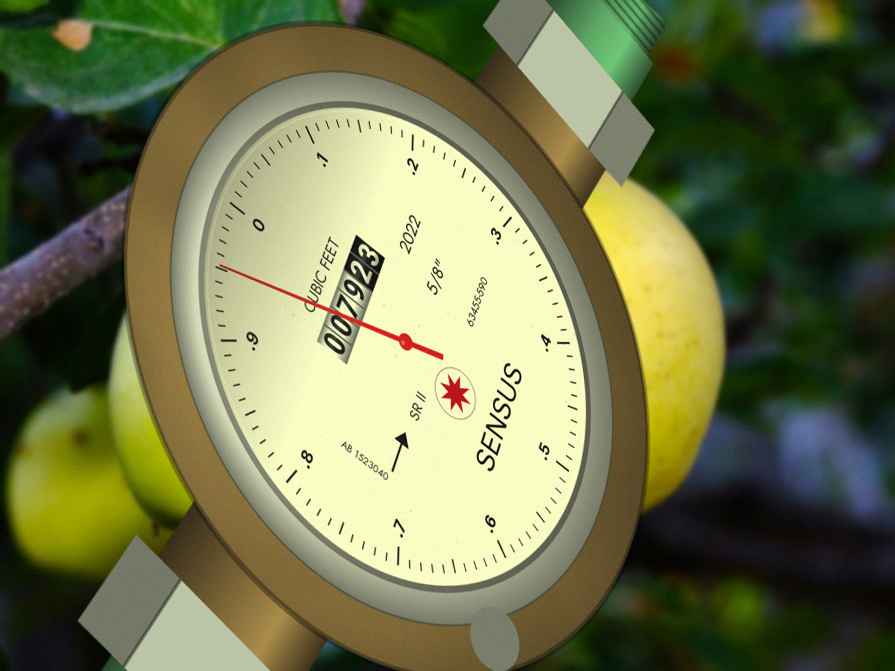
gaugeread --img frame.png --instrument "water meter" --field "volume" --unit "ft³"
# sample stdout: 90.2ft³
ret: 7922.95ft³
